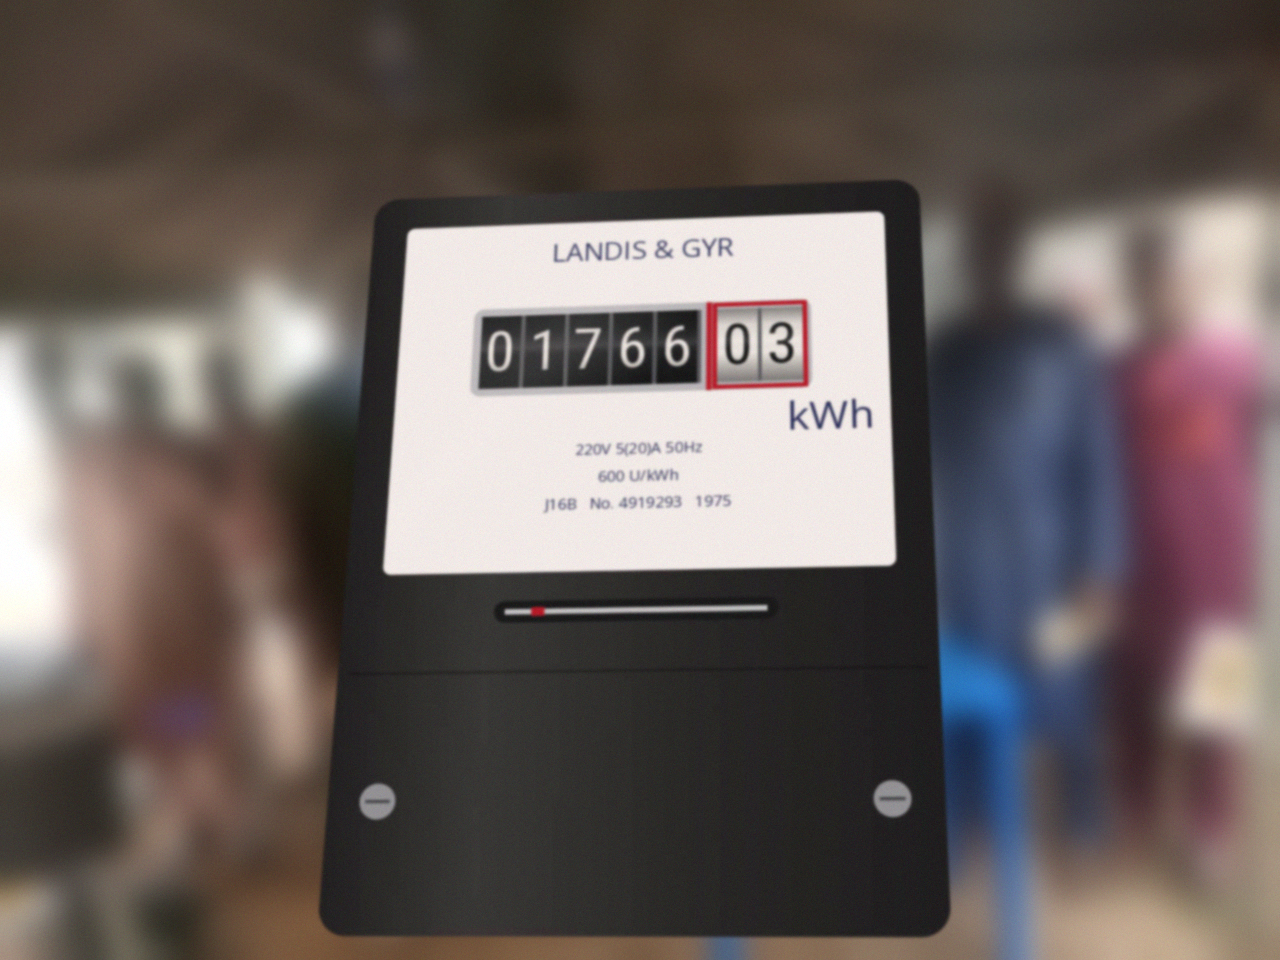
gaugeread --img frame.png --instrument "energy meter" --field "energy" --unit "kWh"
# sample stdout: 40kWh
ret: 1766.03kWh
